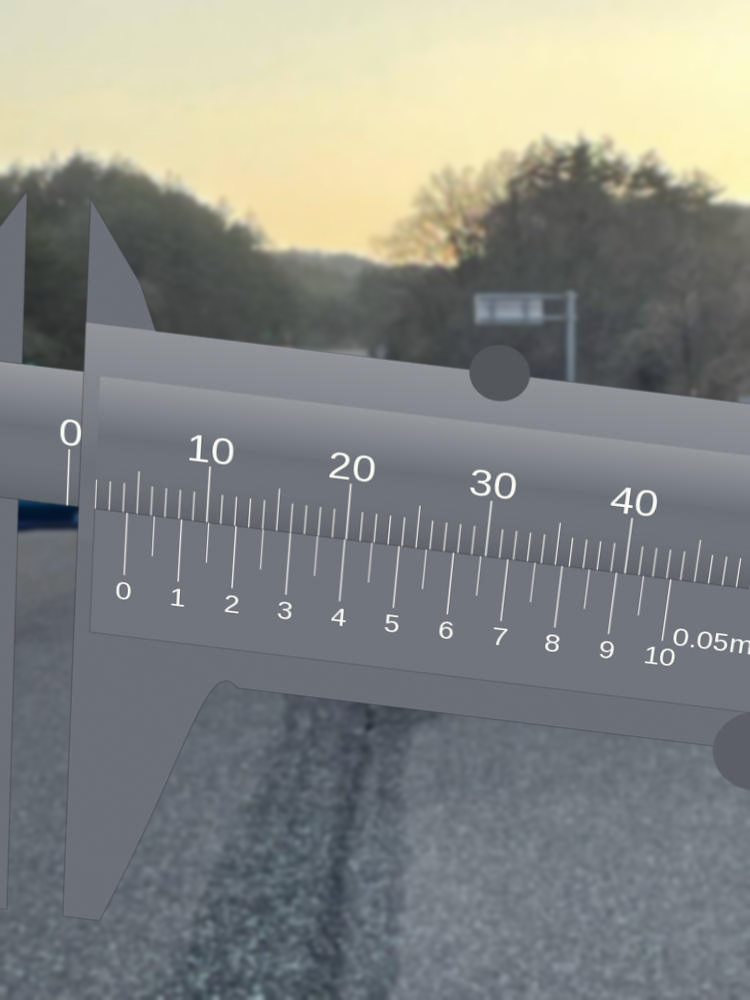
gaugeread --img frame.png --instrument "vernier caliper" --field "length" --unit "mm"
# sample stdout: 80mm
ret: 4.3mm
